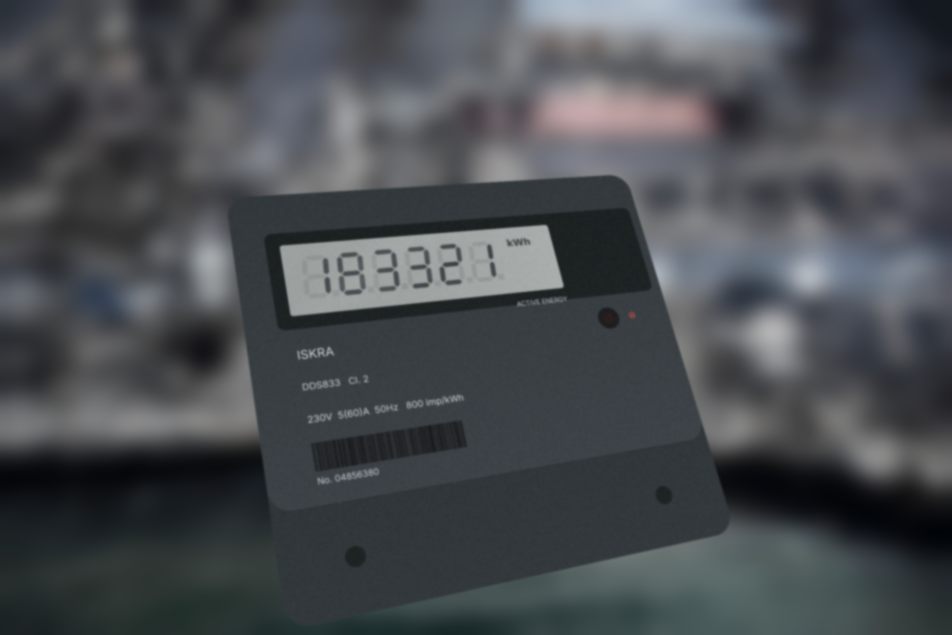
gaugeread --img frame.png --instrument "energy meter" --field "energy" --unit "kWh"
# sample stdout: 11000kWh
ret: 183321kWh
